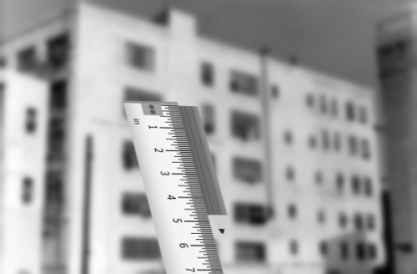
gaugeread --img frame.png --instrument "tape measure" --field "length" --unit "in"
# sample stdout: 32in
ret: 5.5in
